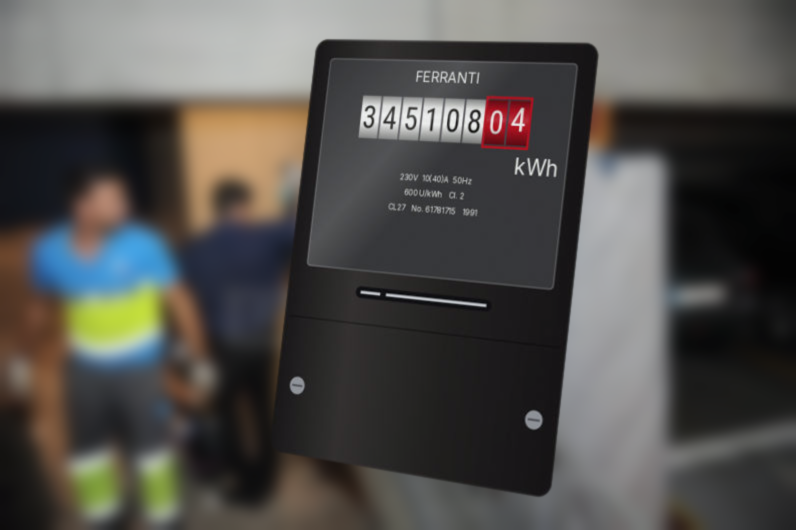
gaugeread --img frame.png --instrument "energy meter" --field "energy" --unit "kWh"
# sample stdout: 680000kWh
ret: 345108.04kWh
